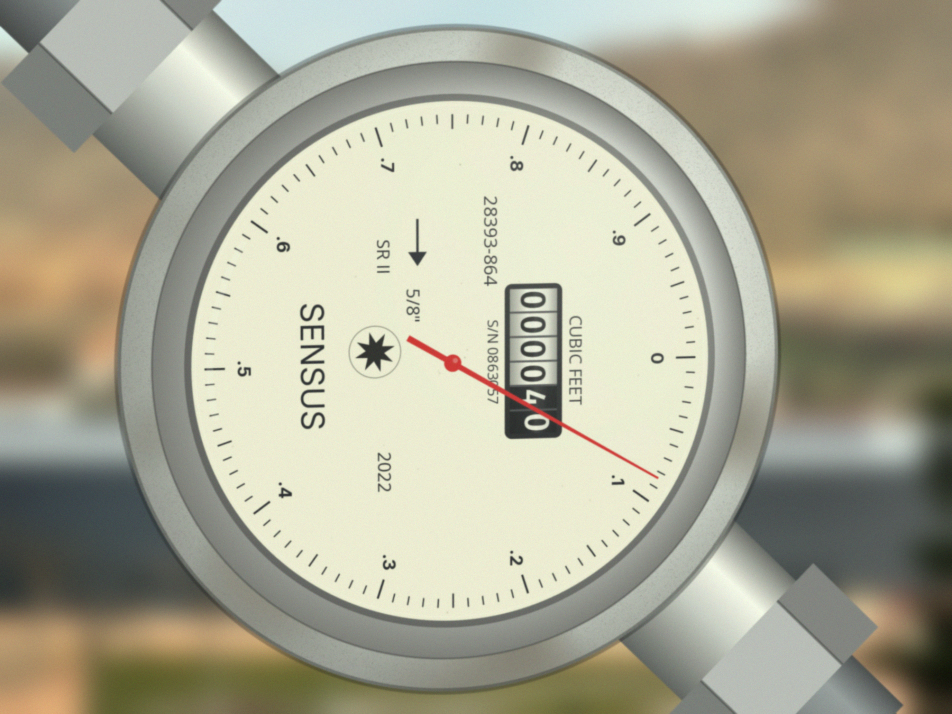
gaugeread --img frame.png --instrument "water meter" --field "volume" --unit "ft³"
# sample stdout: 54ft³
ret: 40.08ft³
